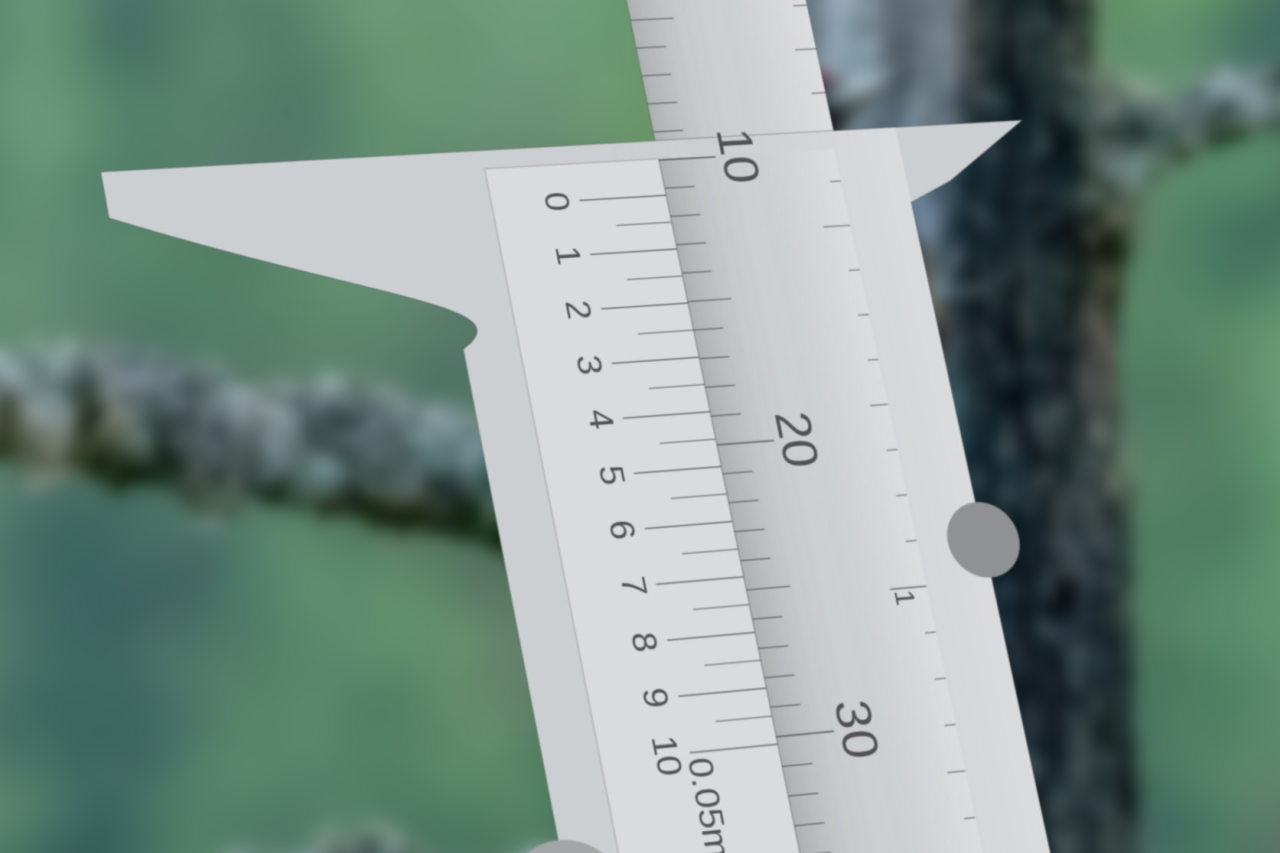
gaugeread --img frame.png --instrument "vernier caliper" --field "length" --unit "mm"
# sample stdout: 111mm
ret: 11.25mm
